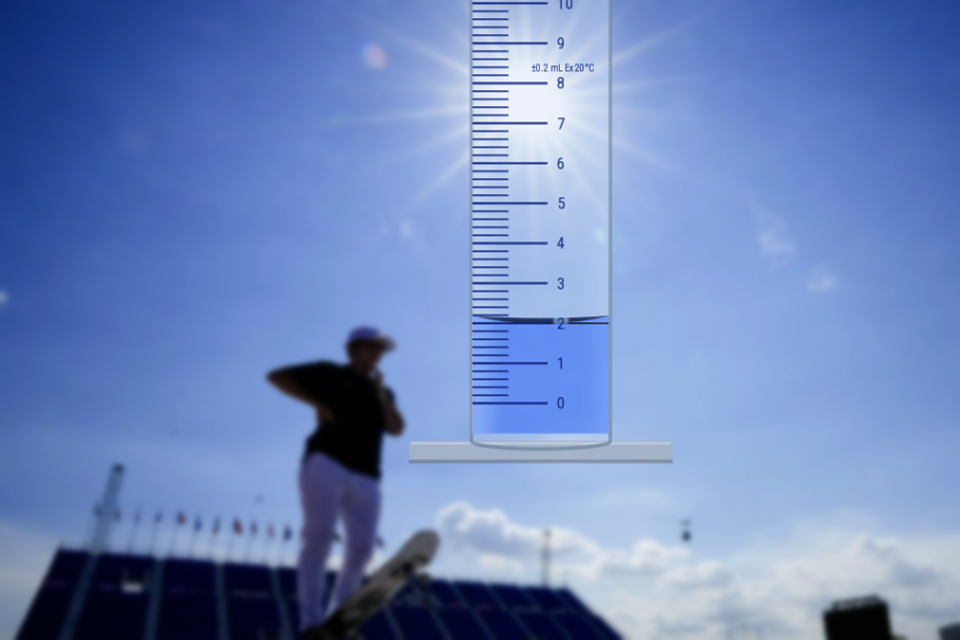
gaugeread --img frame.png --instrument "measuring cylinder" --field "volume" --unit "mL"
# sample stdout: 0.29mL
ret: 2mL
